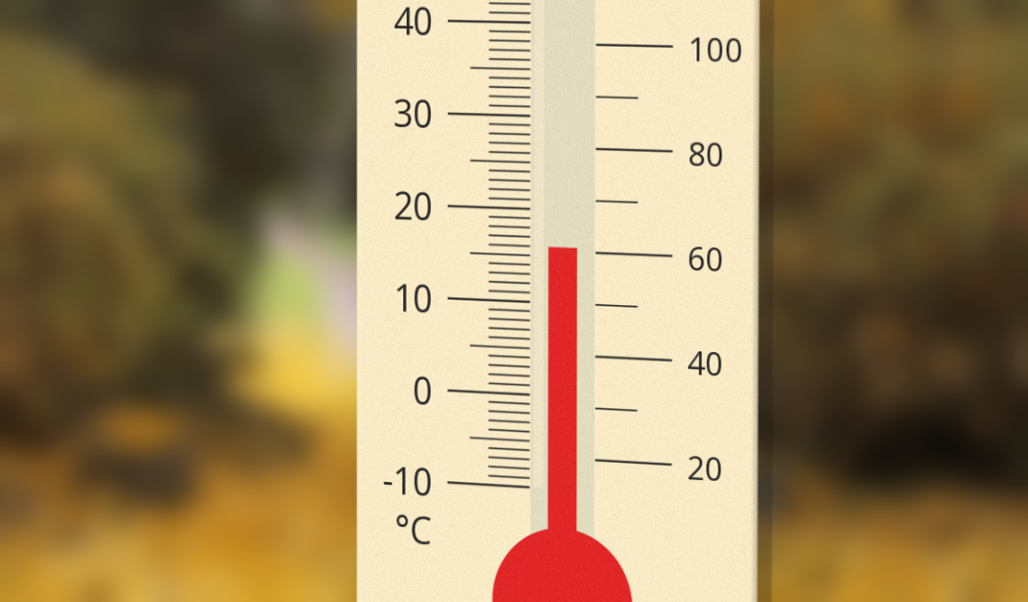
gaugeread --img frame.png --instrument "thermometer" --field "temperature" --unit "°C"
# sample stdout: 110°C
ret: 16°C
